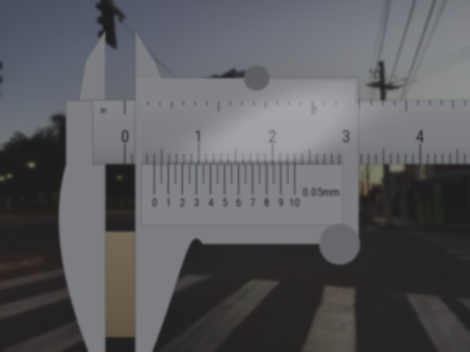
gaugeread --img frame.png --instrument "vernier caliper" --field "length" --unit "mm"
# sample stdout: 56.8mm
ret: 4.0mm
